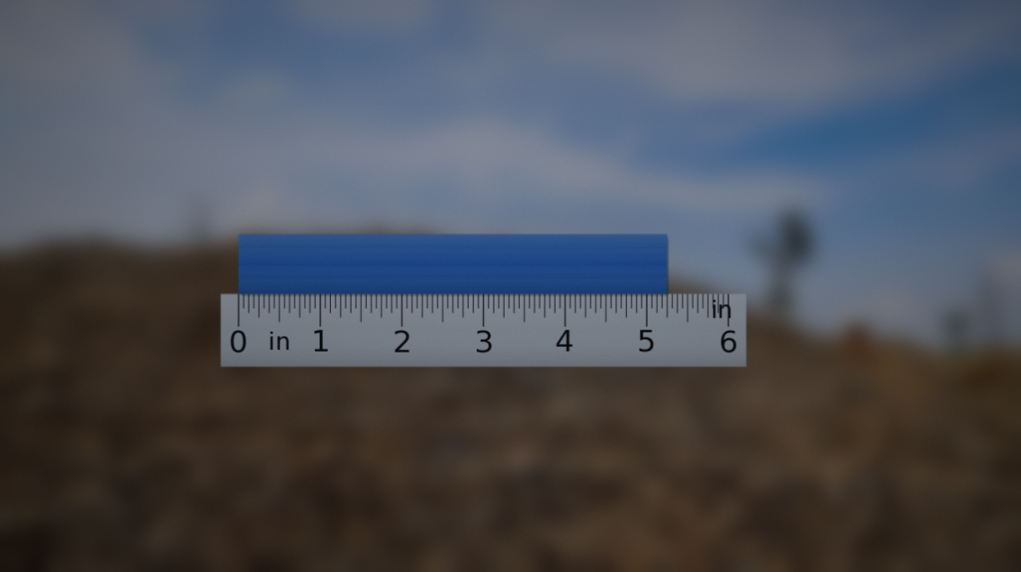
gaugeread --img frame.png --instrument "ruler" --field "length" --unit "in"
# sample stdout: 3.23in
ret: 5.25in
